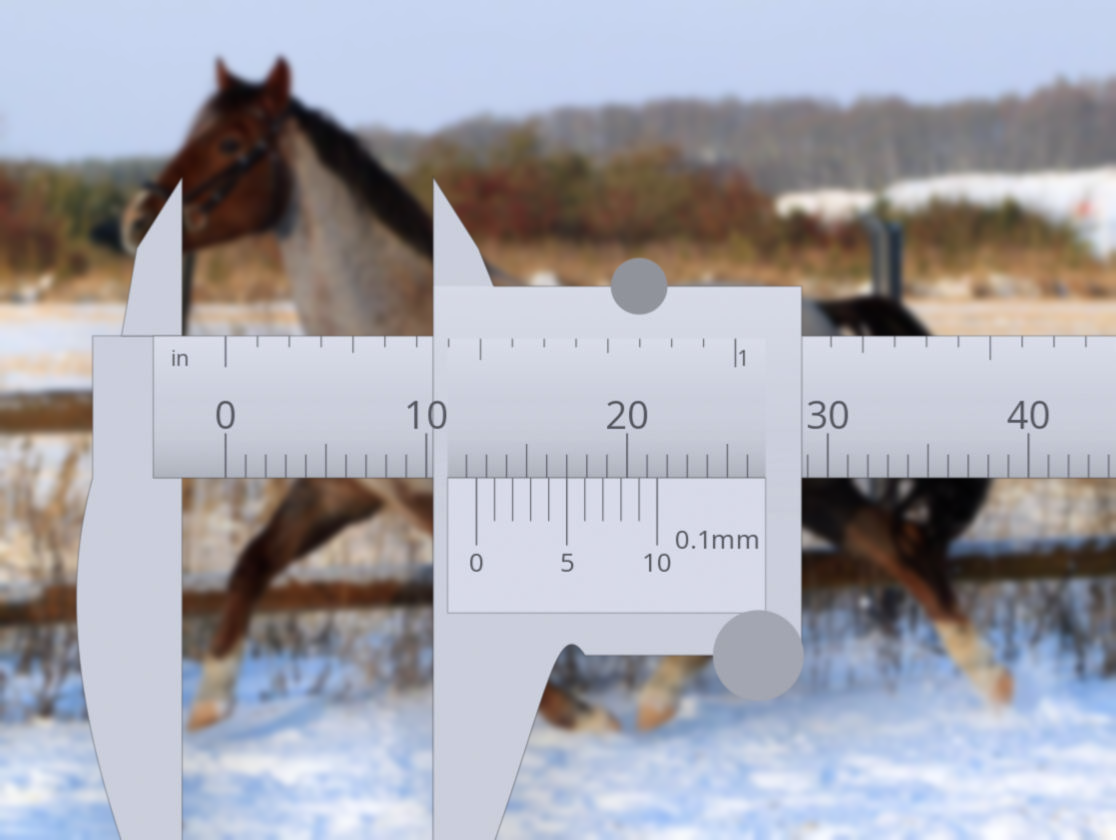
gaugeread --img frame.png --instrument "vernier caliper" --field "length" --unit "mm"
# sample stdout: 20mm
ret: 12.5mm
